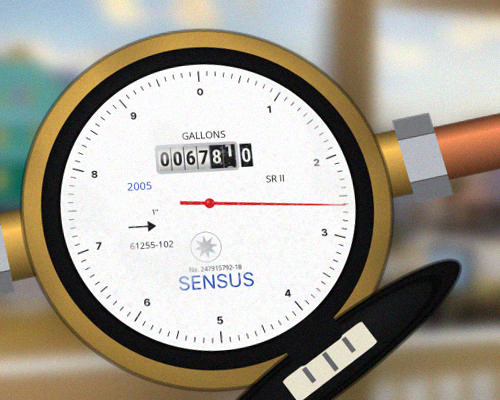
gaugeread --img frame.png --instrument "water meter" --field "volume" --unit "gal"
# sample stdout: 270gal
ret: 67812.6gal
